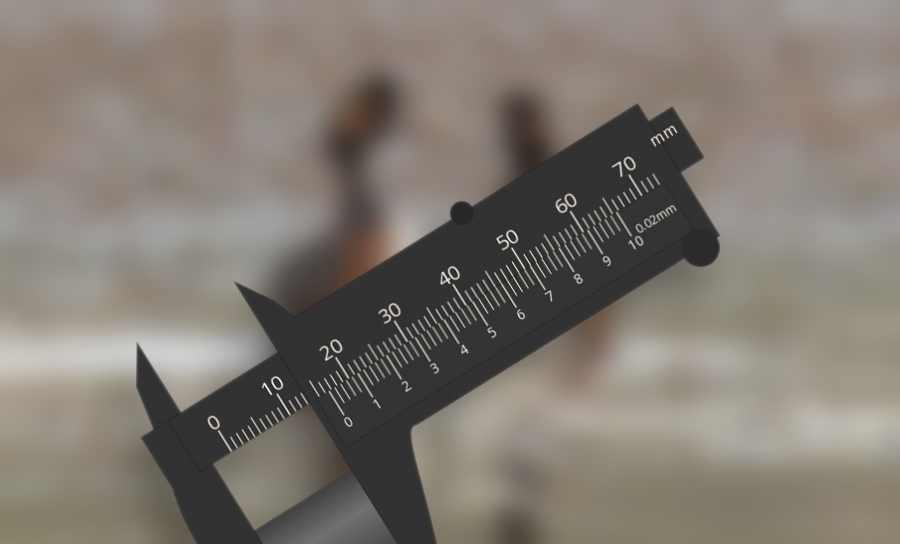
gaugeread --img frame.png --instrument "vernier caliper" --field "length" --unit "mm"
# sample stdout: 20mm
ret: 16.6mm
